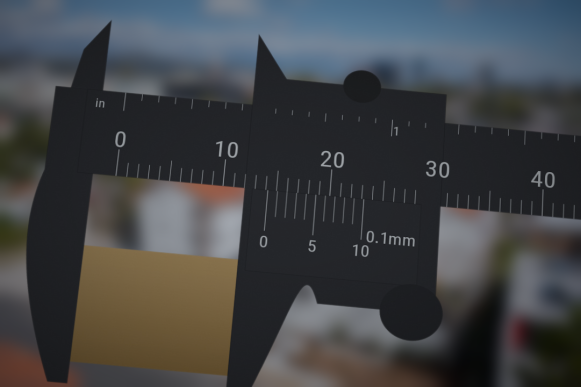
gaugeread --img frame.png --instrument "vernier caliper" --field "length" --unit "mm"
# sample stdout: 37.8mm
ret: 14.2mm
